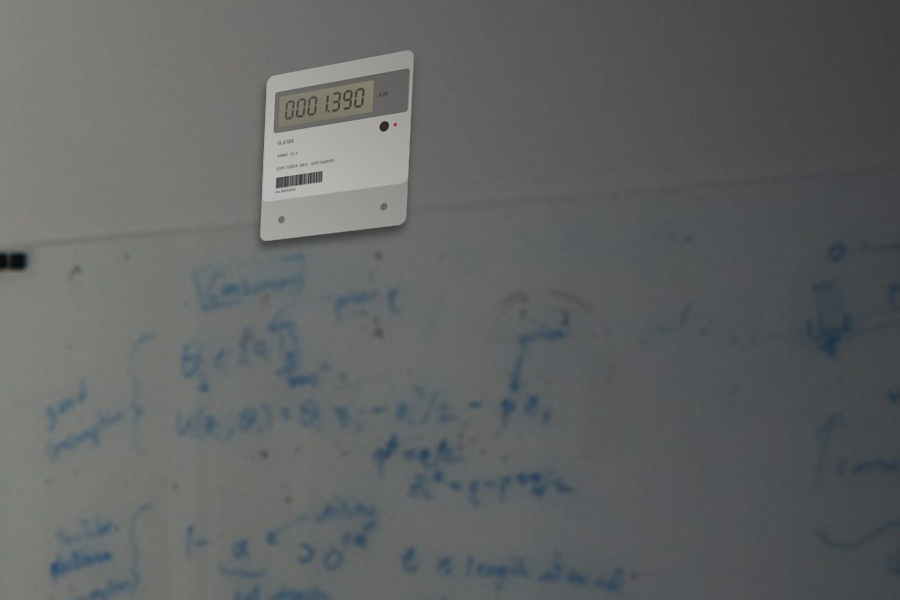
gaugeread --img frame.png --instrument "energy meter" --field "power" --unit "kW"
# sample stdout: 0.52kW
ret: 1.390kW
